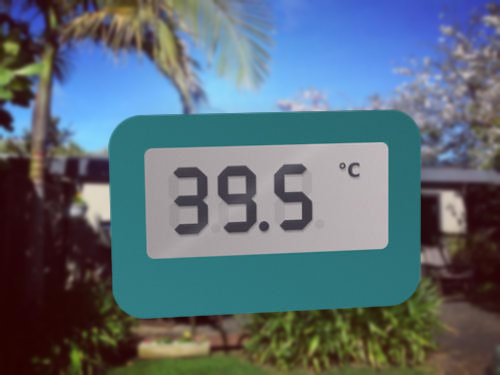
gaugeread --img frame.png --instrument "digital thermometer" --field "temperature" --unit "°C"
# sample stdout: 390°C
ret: 39.5°C
